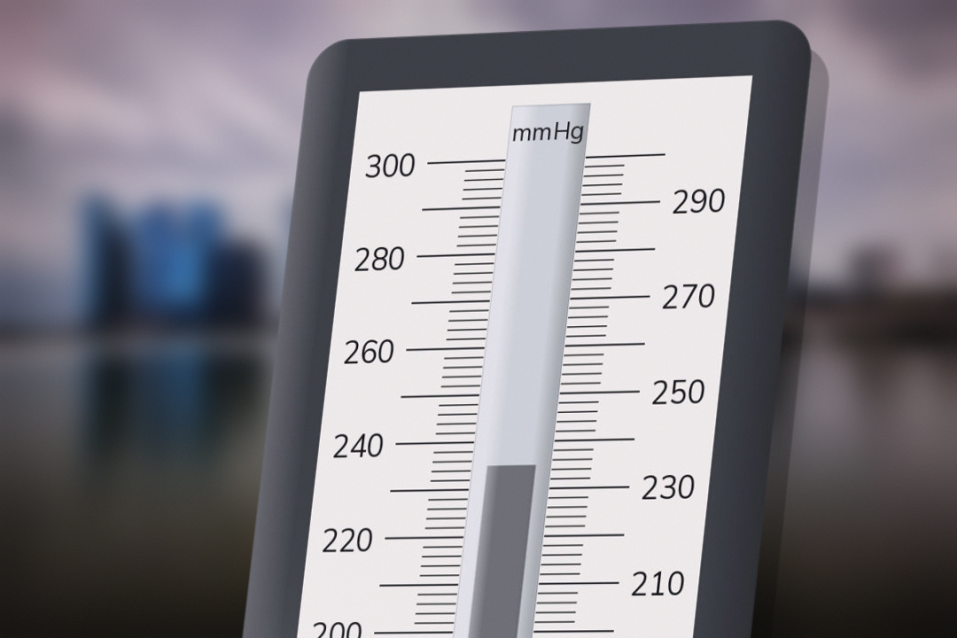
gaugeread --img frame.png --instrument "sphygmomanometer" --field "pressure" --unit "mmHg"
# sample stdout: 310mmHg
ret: 235mmHg
